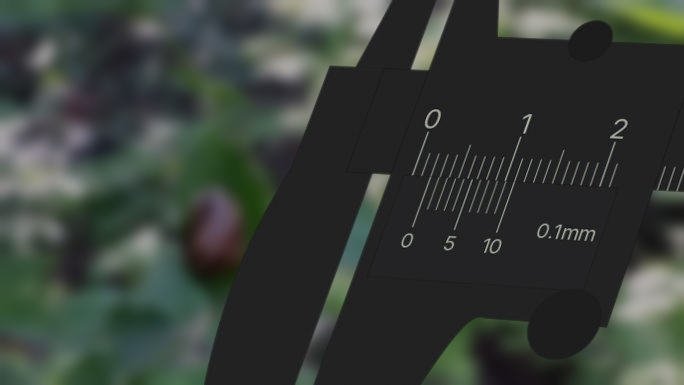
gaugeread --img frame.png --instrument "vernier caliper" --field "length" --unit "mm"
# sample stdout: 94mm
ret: 2.0mm
